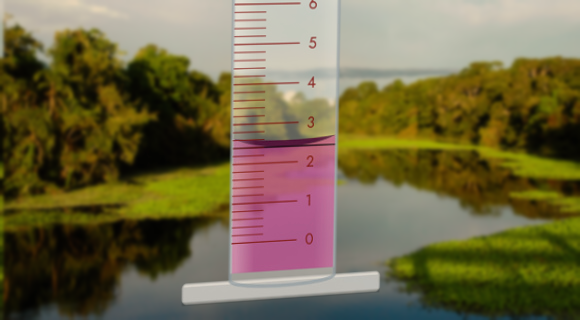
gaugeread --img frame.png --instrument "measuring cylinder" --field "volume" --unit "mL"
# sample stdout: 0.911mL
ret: 2.4mL
